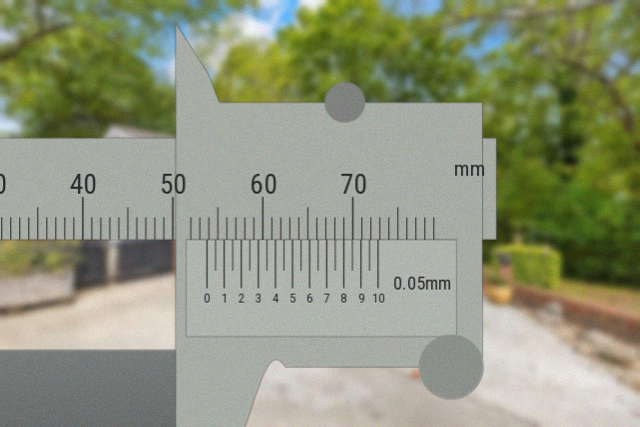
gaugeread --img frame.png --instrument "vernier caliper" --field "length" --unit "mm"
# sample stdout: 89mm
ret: 53.8mm
